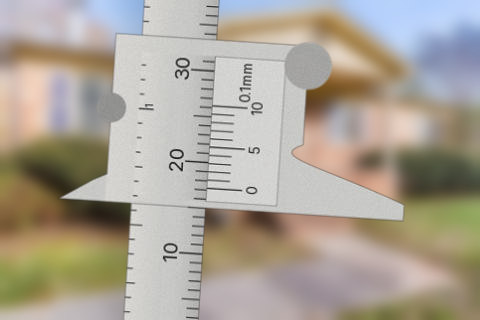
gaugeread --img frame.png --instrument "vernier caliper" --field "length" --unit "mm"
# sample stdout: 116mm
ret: 17.2mm
